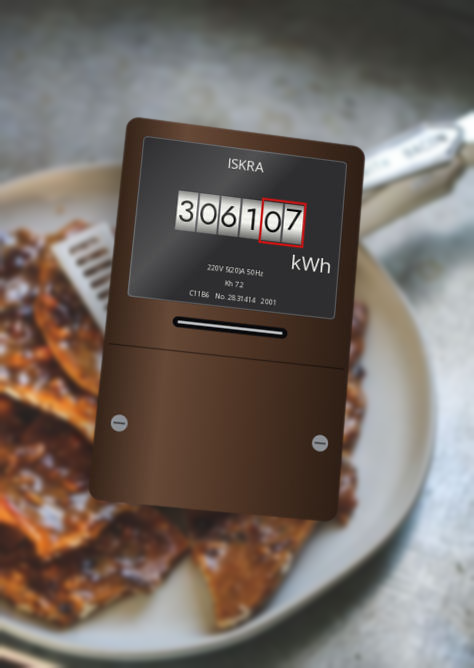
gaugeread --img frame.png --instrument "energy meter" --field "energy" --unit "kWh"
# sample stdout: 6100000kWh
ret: 3061.07kWh
